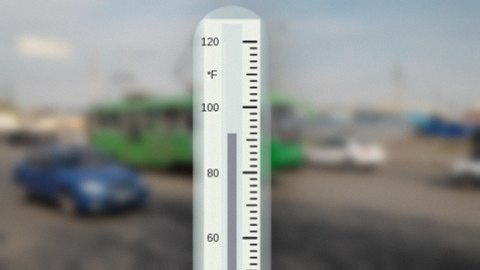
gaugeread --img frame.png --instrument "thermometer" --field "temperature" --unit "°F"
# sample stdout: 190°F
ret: 92°F
